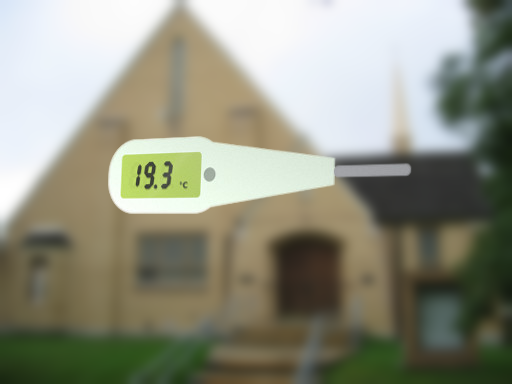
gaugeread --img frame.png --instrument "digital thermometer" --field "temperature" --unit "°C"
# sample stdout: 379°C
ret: 19.3°C
